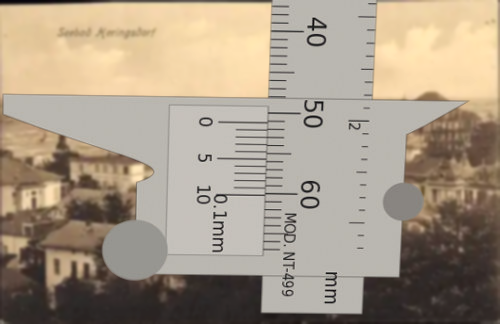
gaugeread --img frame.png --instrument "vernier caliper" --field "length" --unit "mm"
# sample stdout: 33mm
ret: 51.2mm
